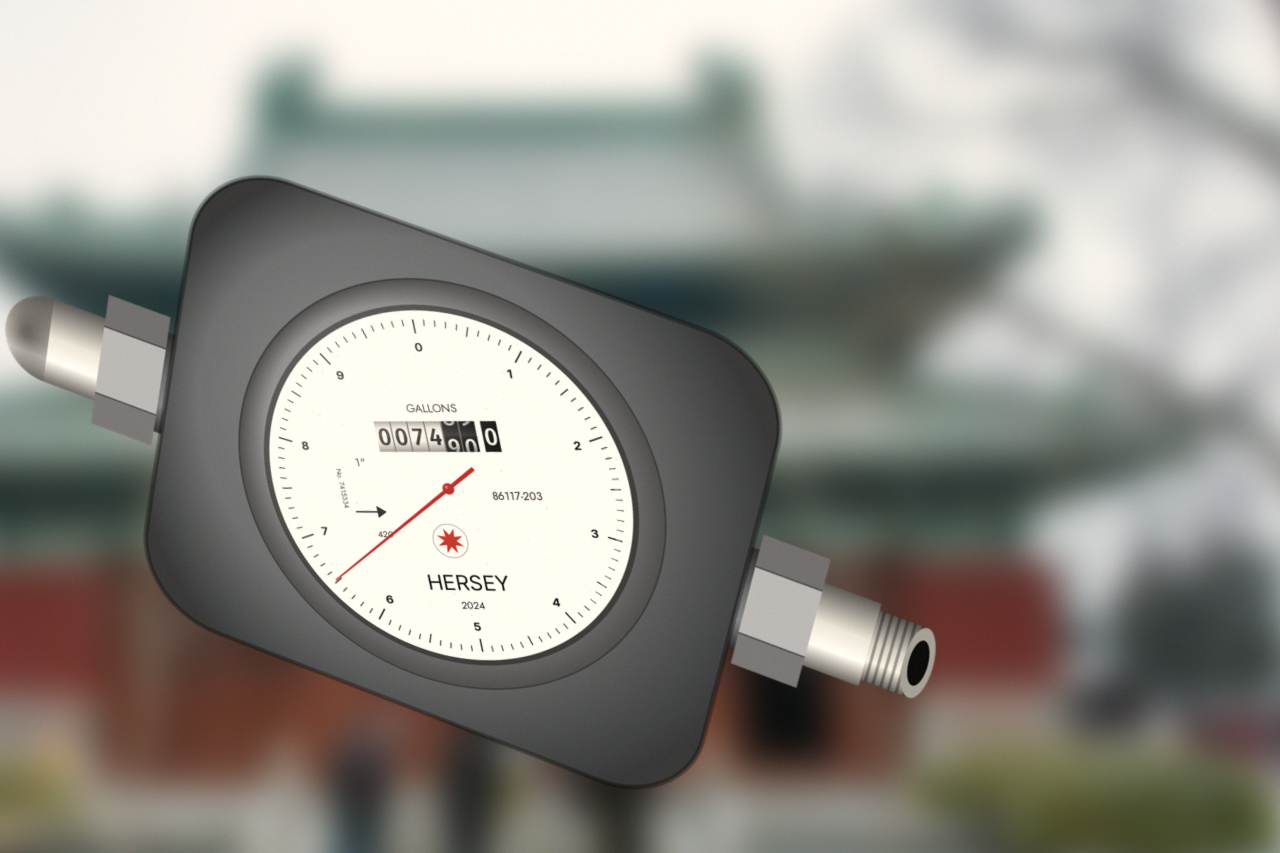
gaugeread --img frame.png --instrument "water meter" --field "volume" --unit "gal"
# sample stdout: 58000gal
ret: 74896.5gal
